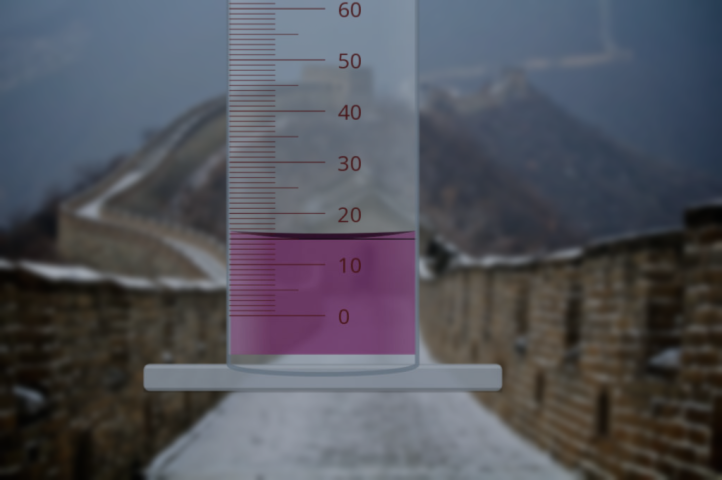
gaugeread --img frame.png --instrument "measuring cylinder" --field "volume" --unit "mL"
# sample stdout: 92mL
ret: 15mL
